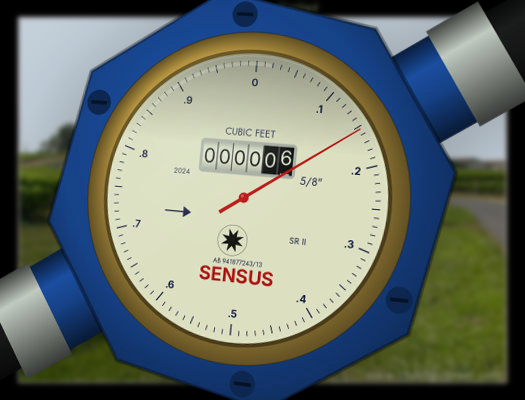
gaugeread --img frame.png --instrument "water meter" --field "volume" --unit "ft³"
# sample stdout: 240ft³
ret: 6.15ft³
